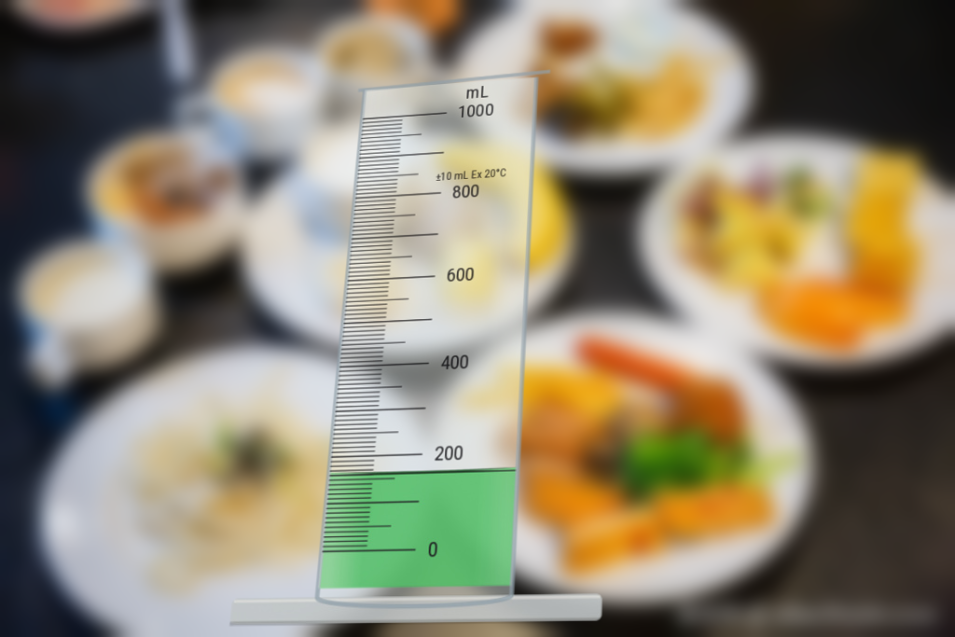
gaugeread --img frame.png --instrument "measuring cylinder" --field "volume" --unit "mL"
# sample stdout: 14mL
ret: 160mL
